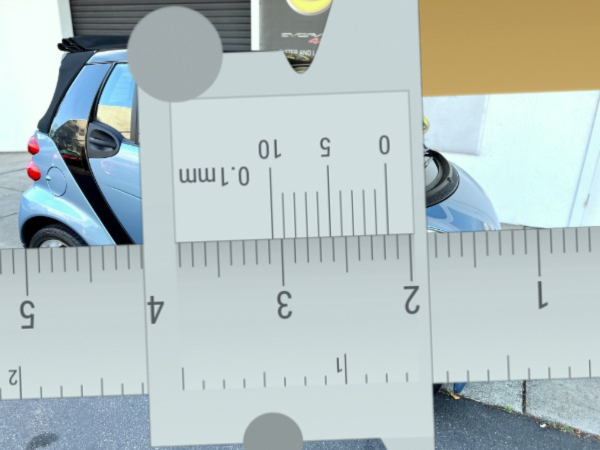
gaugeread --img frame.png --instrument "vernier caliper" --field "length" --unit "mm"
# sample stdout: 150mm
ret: 21.7mm
